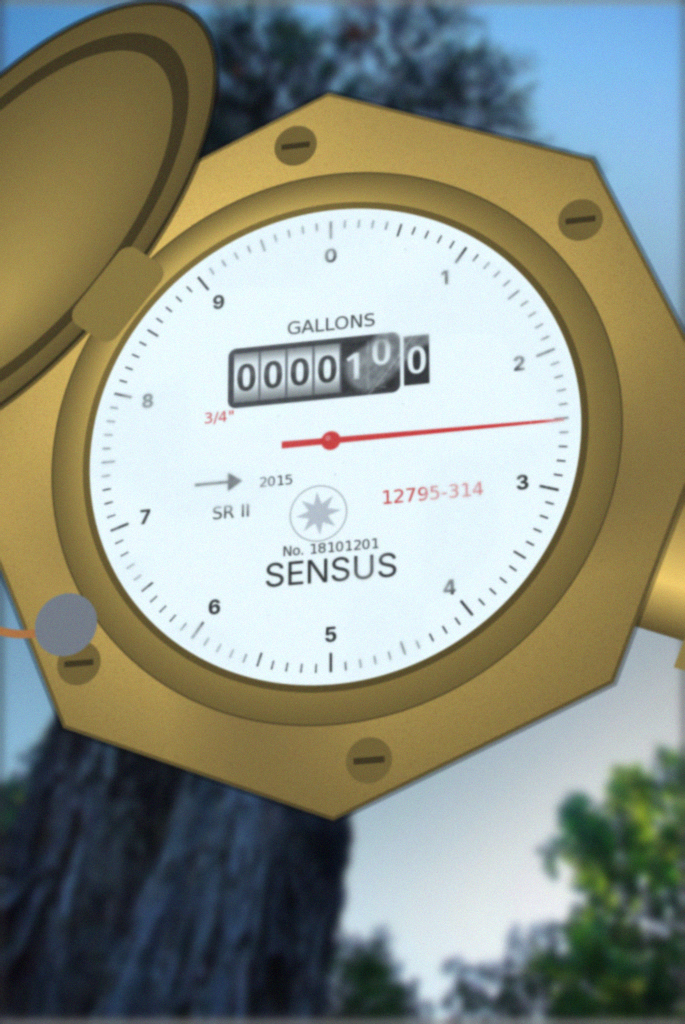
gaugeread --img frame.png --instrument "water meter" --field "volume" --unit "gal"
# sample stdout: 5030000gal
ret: 102.5gal
